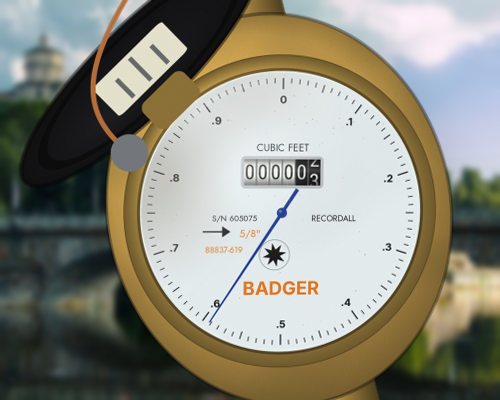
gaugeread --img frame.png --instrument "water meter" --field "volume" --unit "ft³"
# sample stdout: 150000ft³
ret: 2.59ft³
